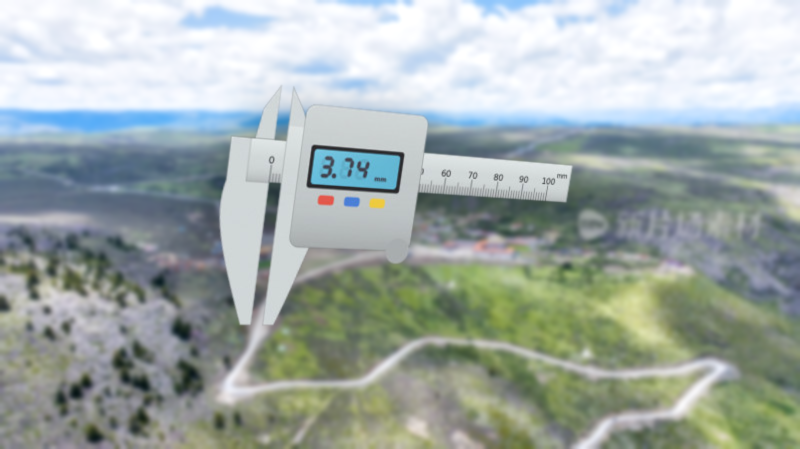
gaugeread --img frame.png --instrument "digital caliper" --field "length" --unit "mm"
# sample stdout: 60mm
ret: 3.74mm
